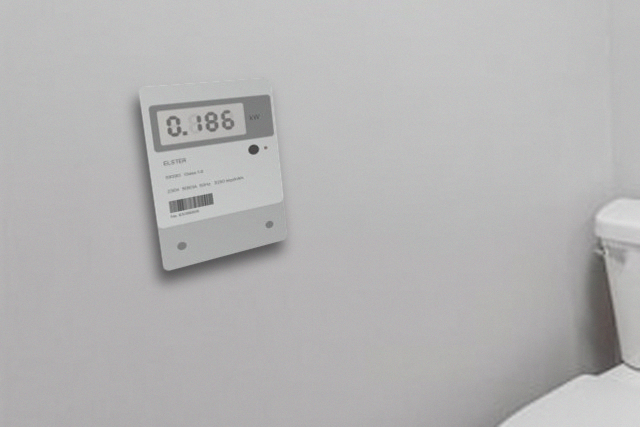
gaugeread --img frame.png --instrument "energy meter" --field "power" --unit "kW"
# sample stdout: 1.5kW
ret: 0.186kW
